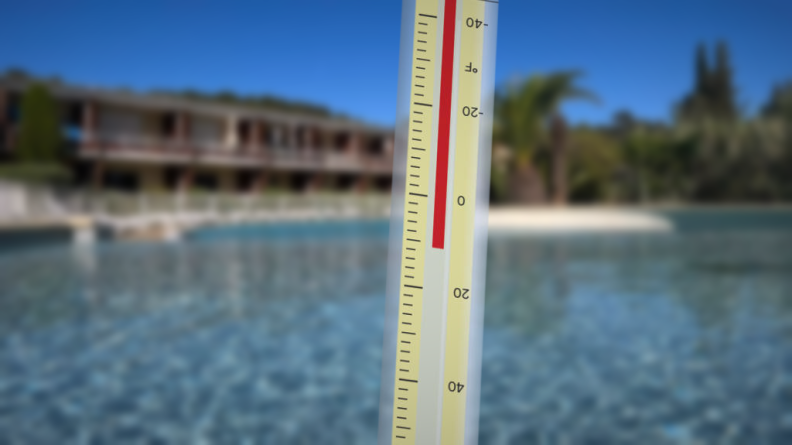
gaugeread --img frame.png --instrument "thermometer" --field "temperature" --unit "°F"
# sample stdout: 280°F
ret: 11°F
